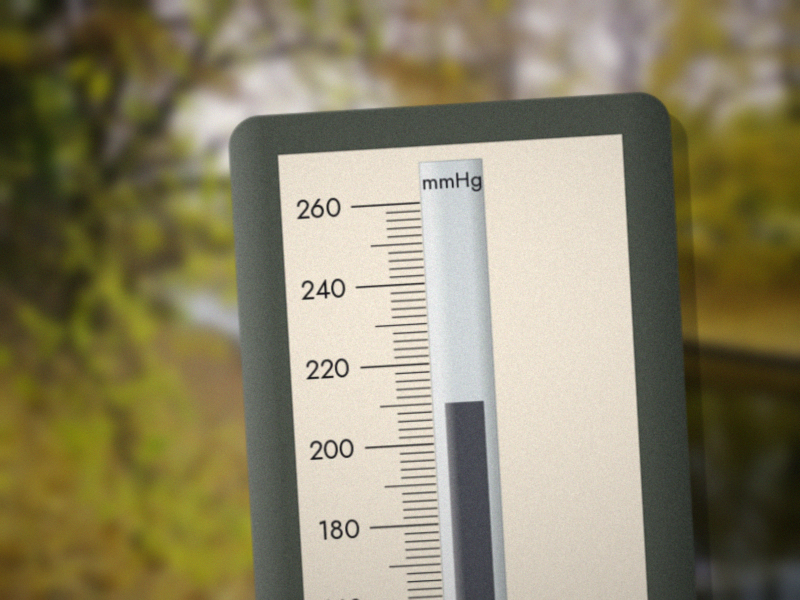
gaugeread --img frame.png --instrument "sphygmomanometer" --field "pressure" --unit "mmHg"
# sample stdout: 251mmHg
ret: 210mmHg
